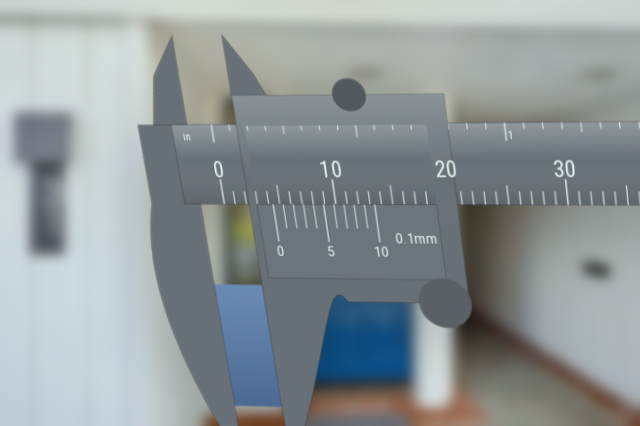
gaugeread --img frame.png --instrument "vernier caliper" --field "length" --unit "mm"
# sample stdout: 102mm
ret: 4.4mm
